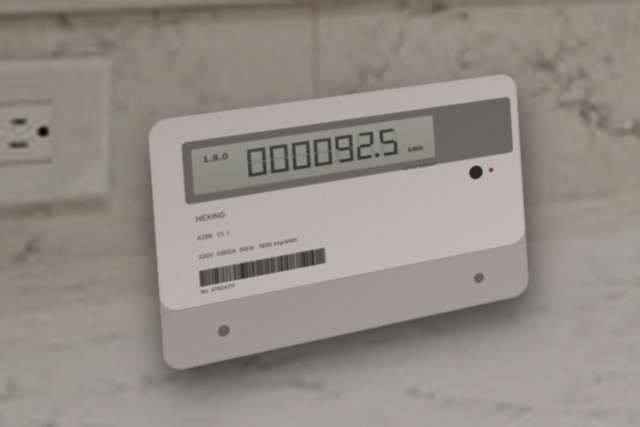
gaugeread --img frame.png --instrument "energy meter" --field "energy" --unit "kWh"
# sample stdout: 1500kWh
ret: 92.5kWh
